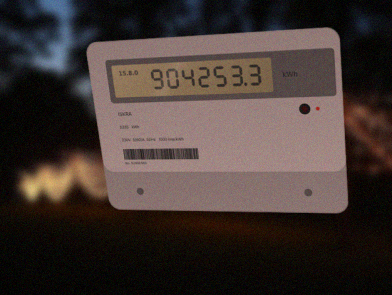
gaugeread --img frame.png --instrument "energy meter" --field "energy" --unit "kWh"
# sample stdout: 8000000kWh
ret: 904253.3kWh
